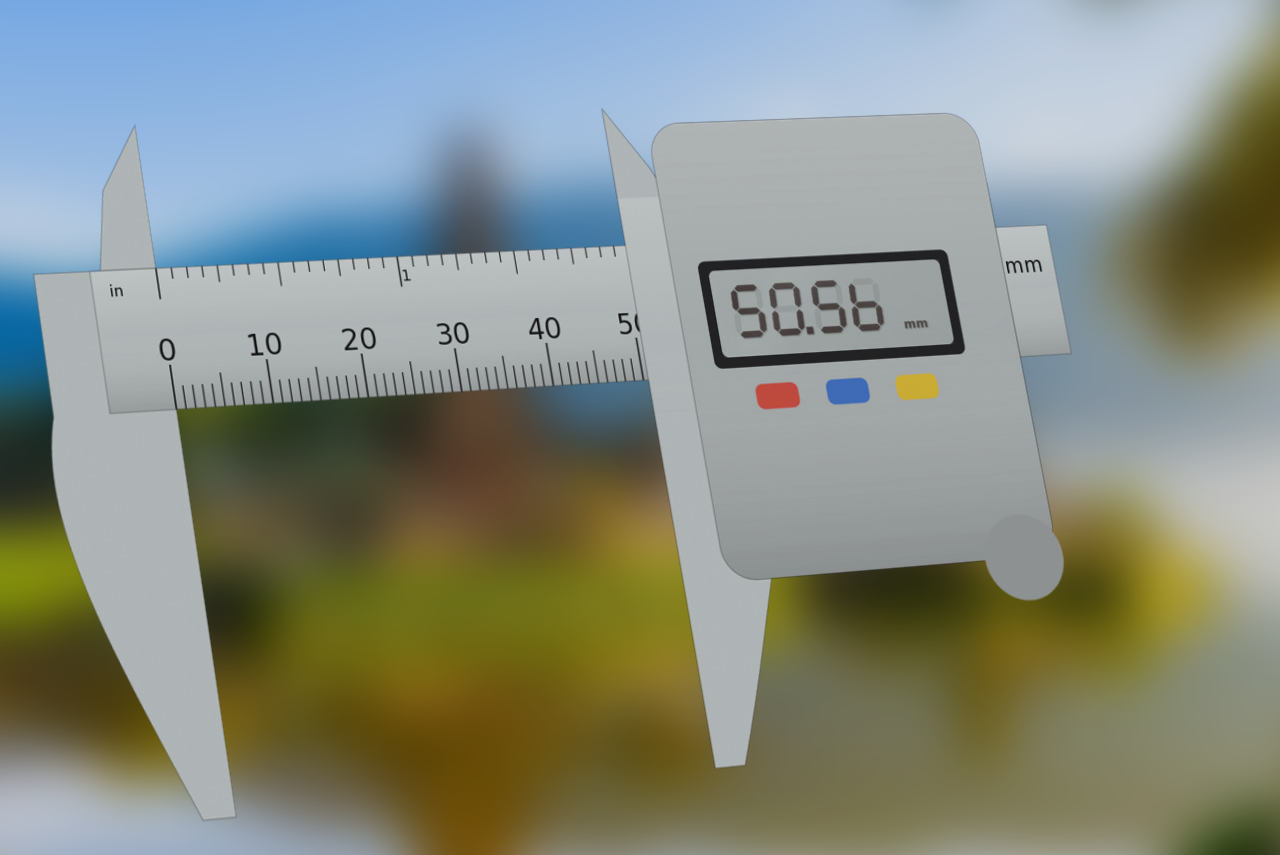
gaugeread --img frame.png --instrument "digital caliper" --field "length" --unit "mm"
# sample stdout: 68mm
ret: 50.56mm
